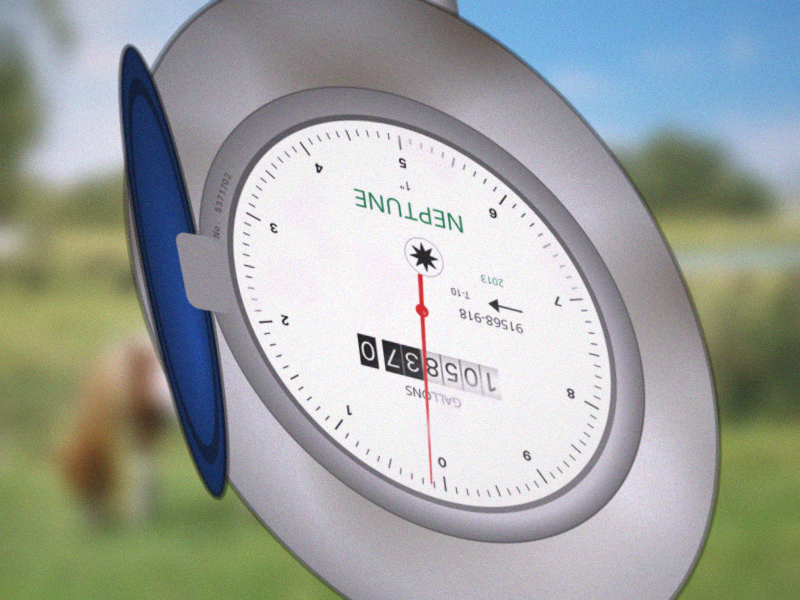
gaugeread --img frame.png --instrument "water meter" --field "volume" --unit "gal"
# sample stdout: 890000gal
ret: 1058370.1gal
